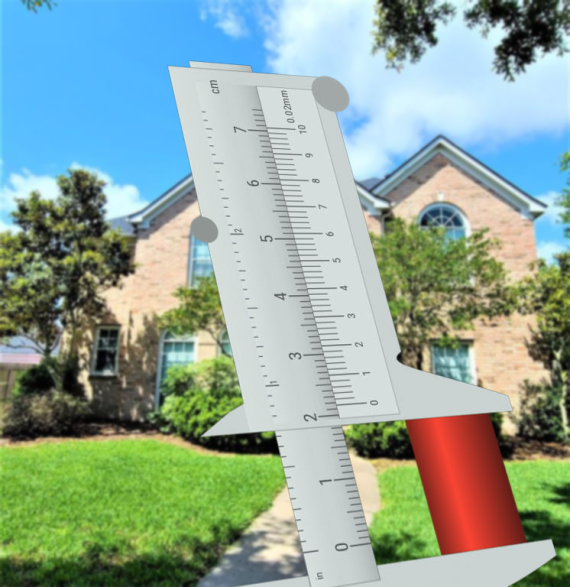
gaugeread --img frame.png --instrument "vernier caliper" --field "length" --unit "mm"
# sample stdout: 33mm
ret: 21.6mm
